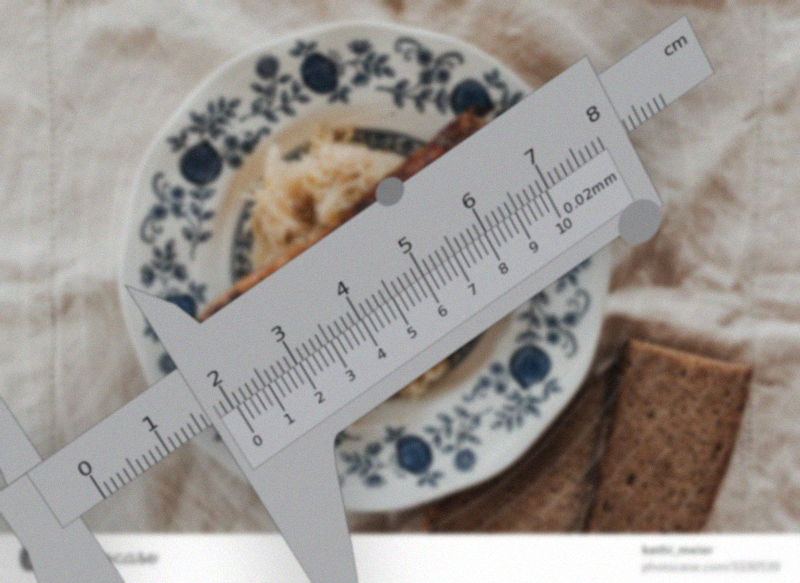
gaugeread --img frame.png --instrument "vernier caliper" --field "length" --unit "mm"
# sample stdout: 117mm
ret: 20.6mm
